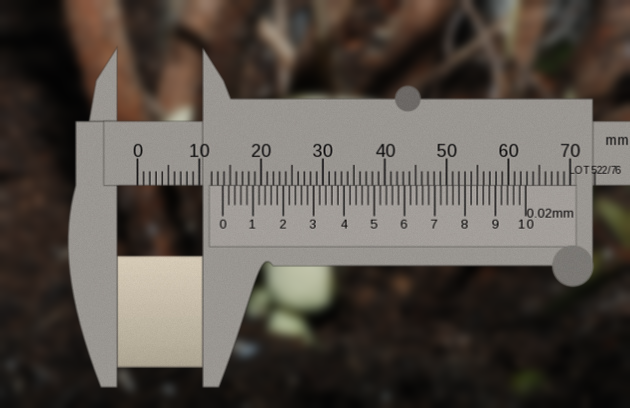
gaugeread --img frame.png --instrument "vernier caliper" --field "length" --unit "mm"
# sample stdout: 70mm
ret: 13.8mm
